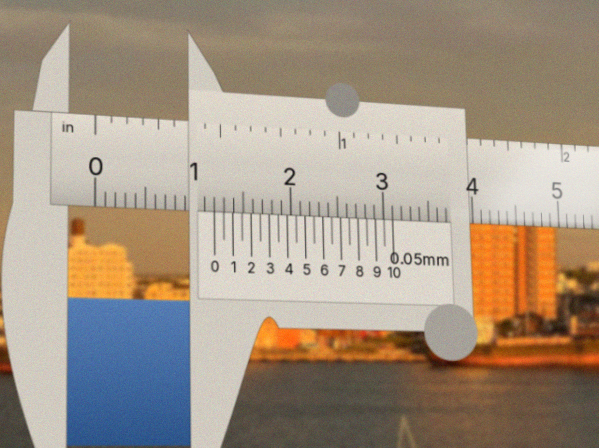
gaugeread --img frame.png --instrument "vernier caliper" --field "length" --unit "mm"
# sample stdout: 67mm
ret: 12.0mm
